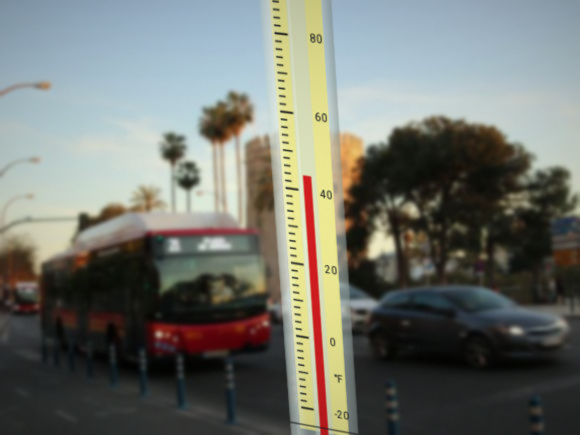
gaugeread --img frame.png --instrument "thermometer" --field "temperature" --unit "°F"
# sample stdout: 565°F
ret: 44°F
